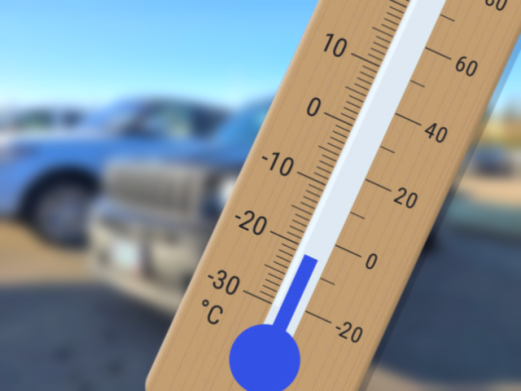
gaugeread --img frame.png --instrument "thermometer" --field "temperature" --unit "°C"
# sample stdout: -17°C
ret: -21°C
